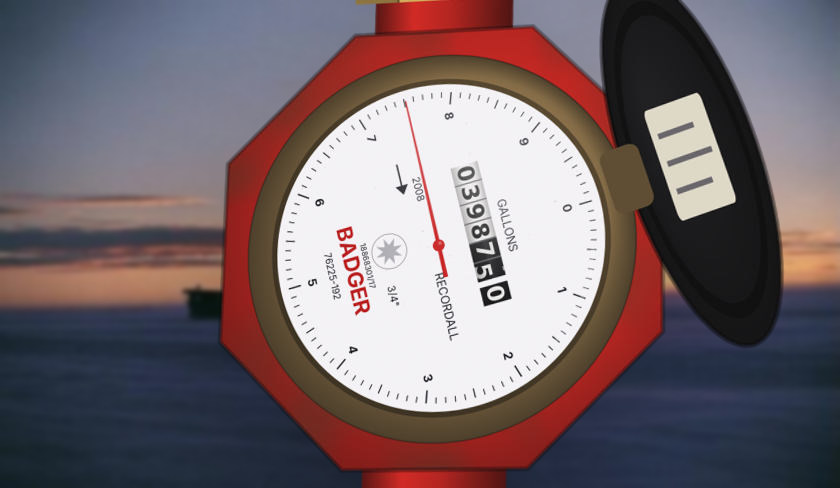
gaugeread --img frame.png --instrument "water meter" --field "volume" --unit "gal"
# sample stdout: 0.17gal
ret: 398747.5gal
